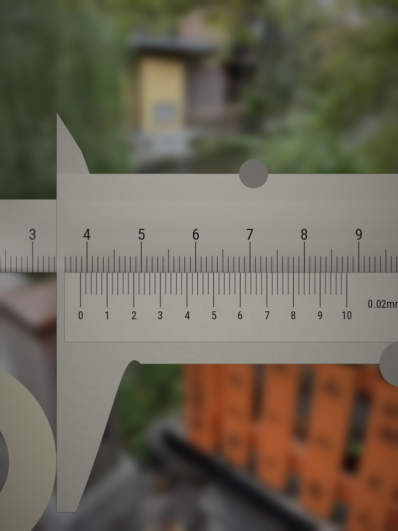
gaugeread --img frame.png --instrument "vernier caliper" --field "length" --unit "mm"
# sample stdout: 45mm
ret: 38.8mm
